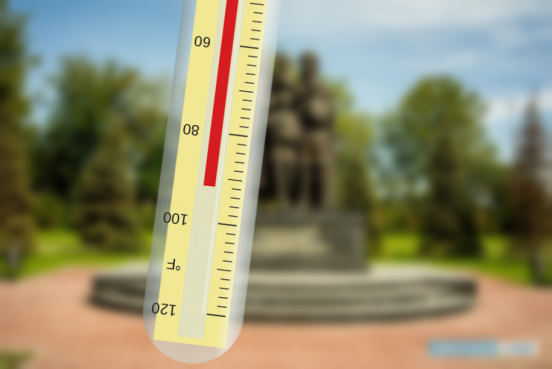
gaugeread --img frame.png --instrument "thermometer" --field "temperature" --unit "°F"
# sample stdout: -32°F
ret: 92°F
